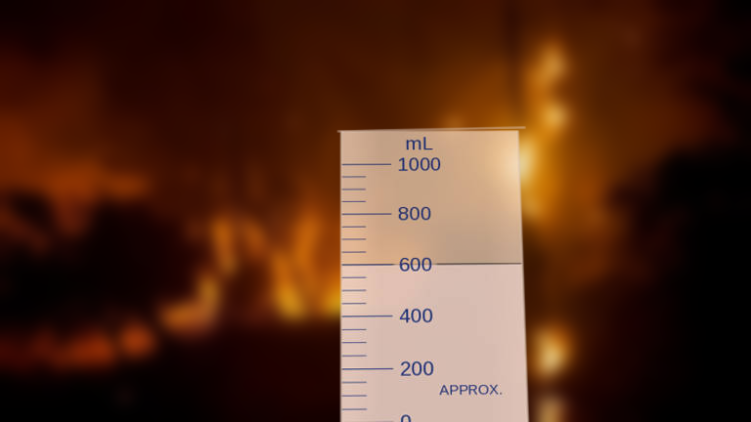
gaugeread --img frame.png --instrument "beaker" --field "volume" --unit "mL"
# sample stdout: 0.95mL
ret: 600mL
